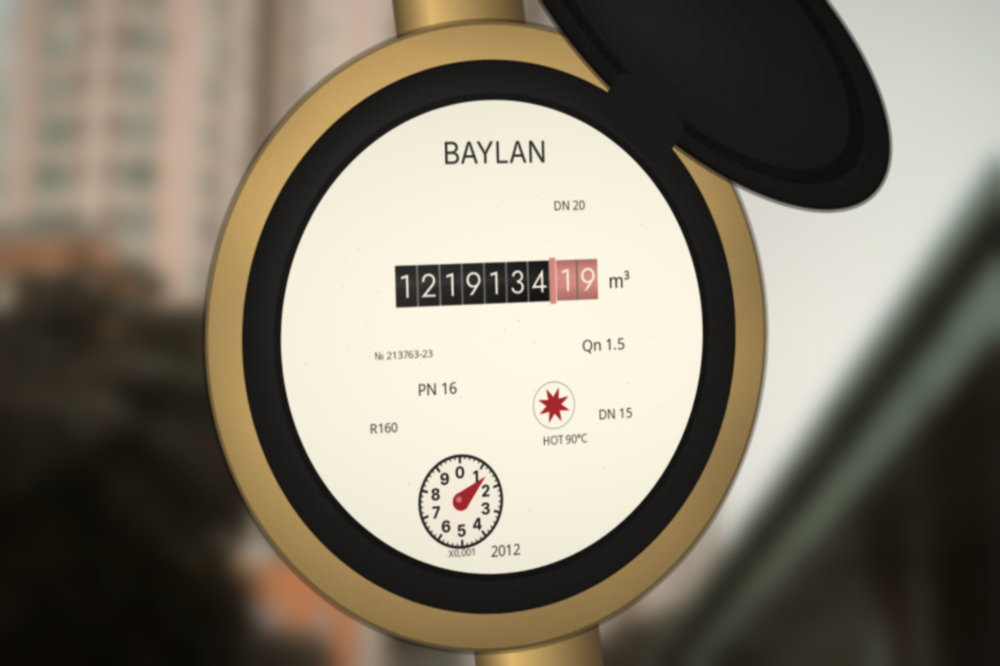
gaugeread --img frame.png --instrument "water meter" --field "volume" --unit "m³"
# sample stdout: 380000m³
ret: 1219134.191m³
